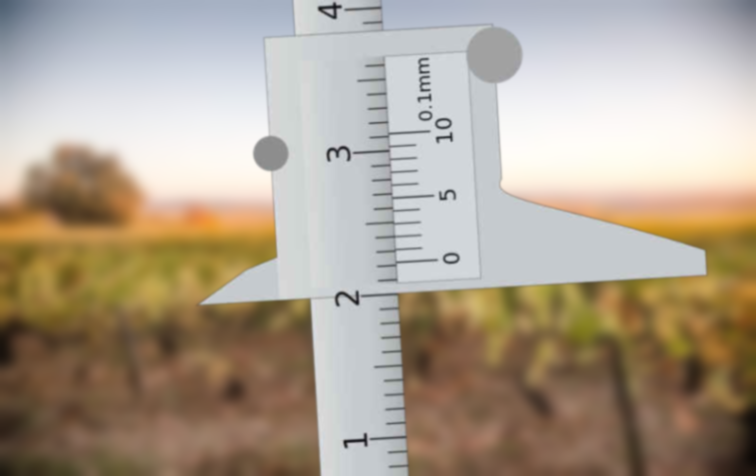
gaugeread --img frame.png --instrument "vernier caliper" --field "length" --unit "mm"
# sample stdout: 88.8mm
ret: 22.2mm
